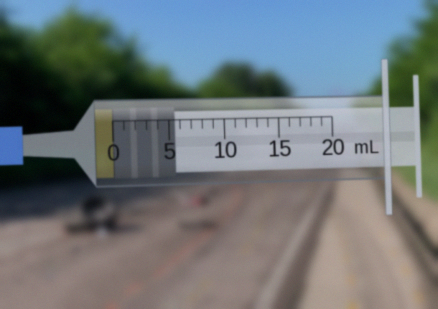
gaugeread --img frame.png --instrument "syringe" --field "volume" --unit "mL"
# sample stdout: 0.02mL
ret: 0mL
